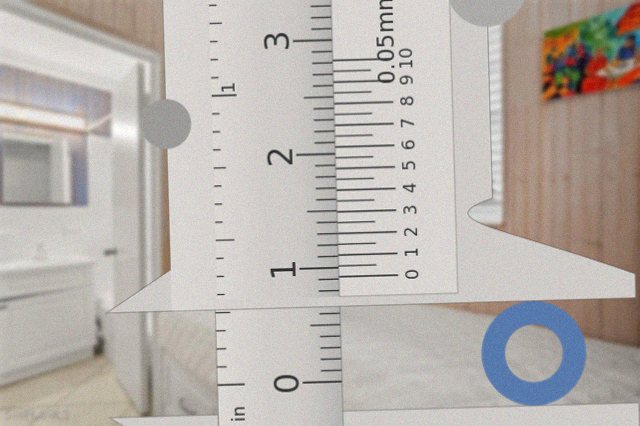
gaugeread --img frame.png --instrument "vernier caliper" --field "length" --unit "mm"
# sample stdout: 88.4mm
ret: 9.2mm
